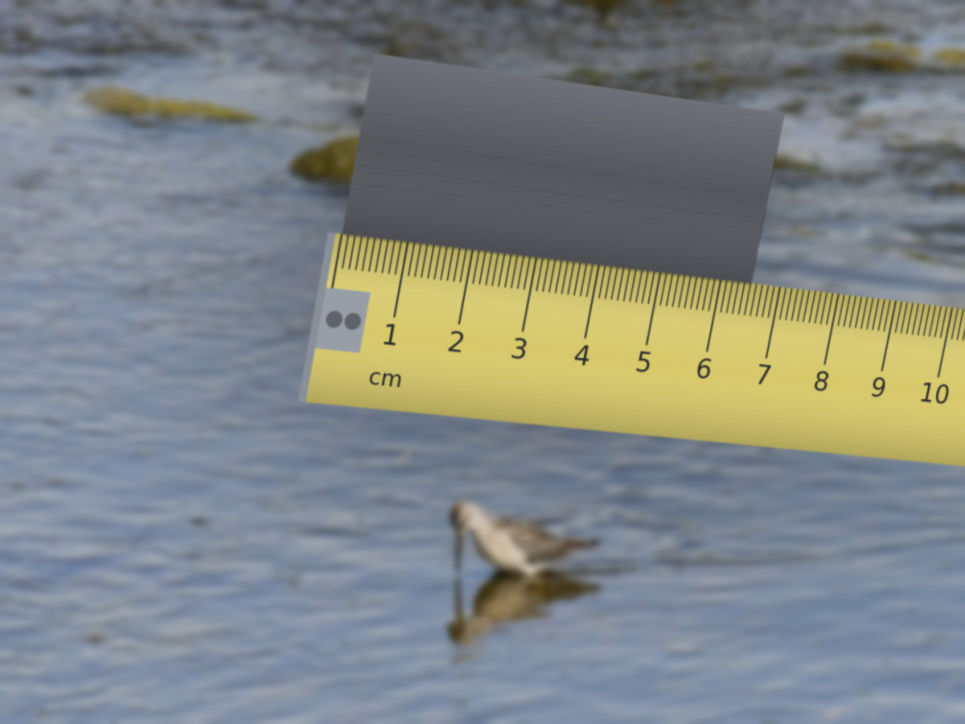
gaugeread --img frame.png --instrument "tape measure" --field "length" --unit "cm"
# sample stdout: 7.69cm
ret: 6.5cm
